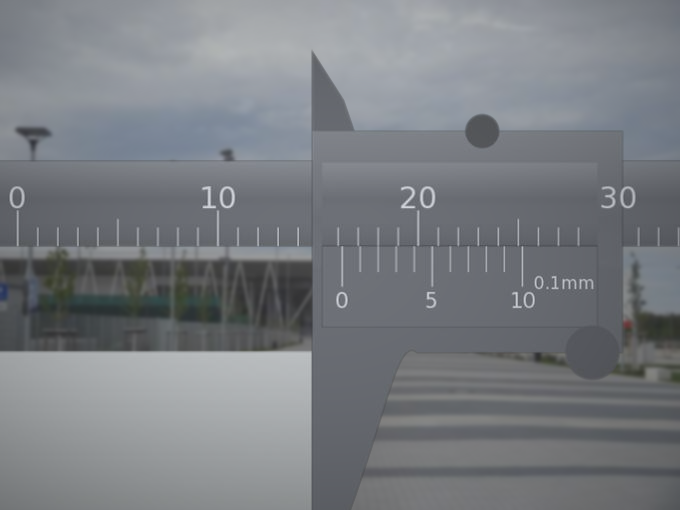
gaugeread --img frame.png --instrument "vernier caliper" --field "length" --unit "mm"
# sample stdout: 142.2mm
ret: 16.2mm
